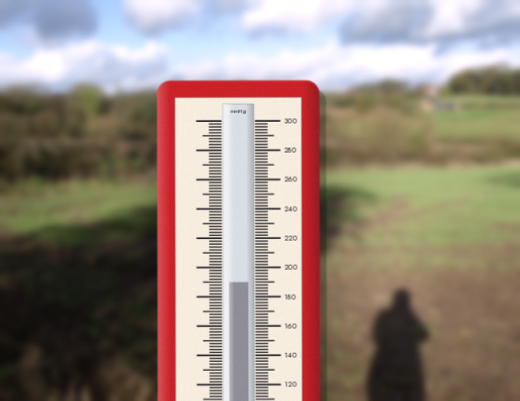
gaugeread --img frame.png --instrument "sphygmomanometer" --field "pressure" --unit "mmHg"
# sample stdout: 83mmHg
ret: 190mmHg
